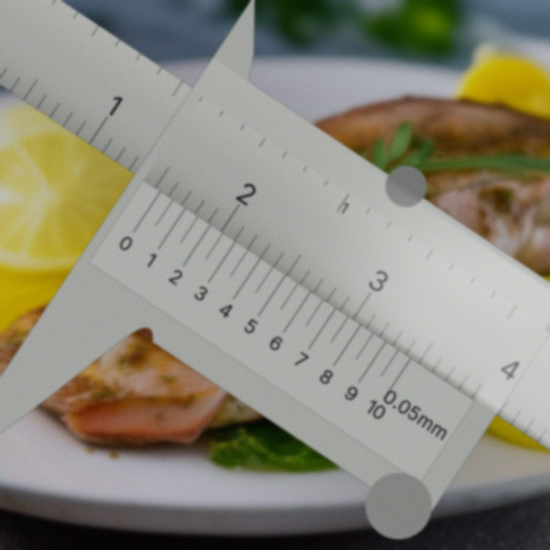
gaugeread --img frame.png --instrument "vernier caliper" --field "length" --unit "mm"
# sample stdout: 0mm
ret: 15.4mm
